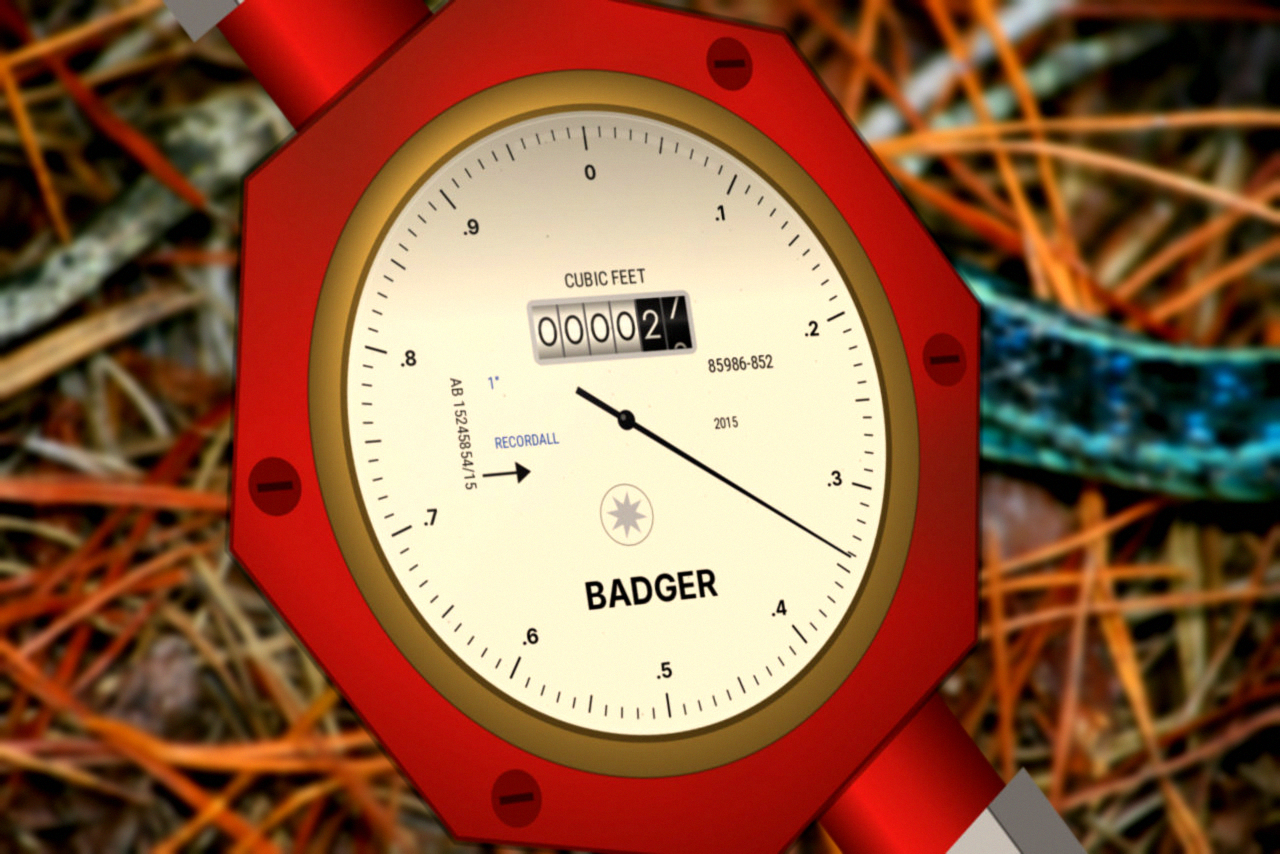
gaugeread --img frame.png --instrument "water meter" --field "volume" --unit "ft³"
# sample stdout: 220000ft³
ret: 27.34ft³
